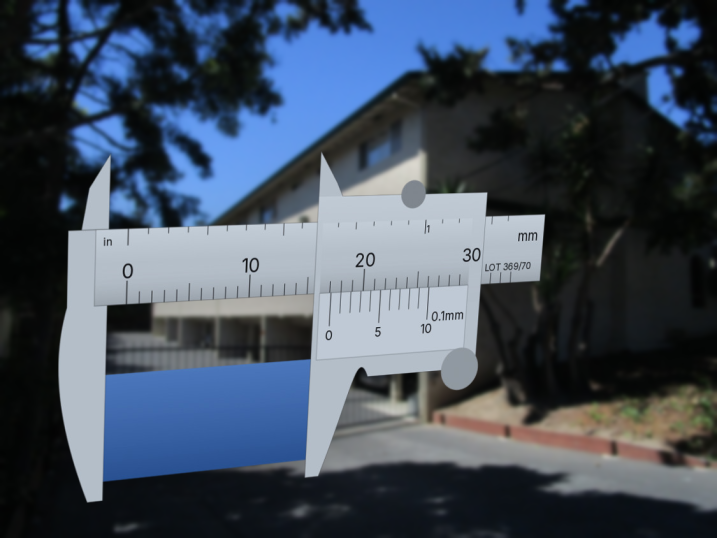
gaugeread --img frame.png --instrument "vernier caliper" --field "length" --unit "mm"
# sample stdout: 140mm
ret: 17.1mm
